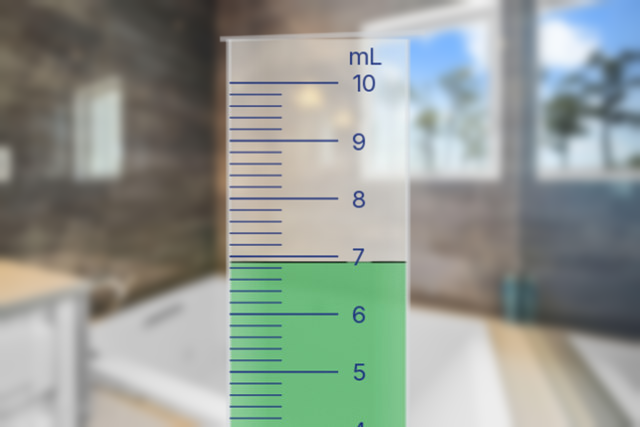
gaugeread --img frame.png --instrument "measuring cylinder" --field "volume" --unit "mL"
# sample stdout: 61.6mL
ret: 6.9mL
